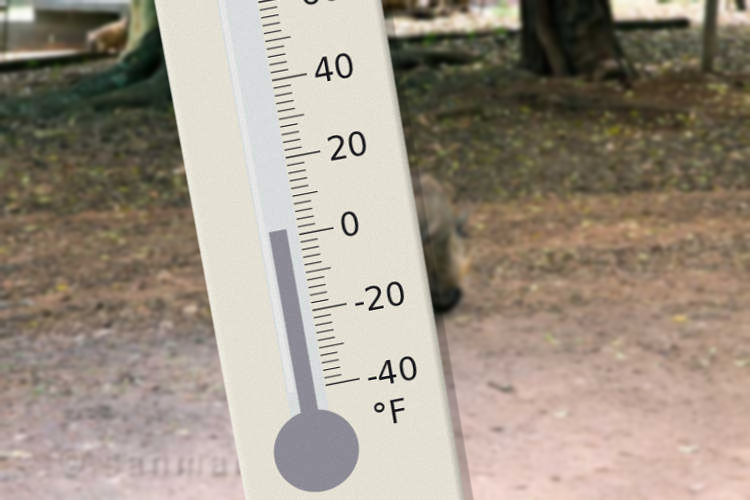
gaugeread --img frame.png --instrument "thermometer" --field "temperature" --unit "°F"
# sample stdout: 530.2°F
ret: 2°F
